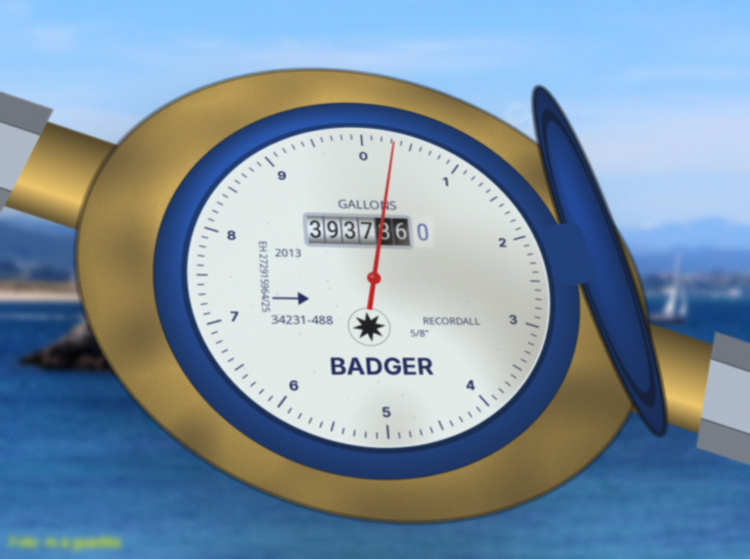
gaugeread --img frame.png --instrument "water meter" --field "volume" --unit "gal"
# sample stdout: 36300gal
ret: 3937860.3gal
